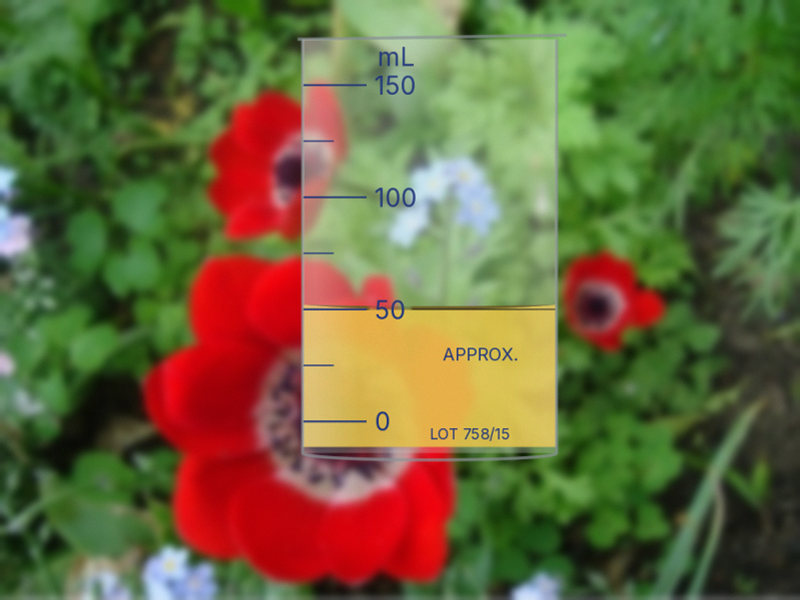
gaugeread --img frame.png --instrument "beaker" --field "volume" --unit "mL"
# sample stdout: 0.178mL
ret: 50mL
